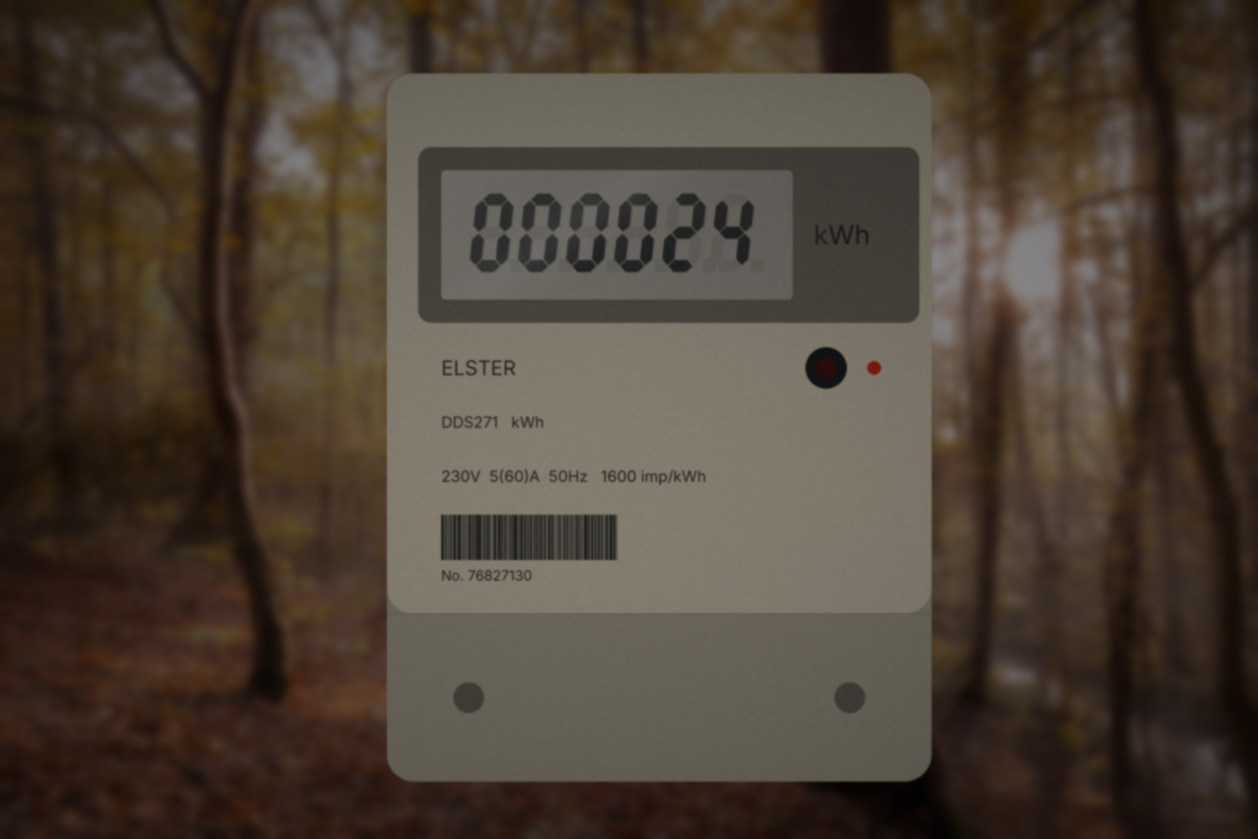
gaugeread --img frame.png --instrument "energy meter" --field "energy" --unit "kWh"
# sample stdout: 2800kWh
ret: 24kWh
